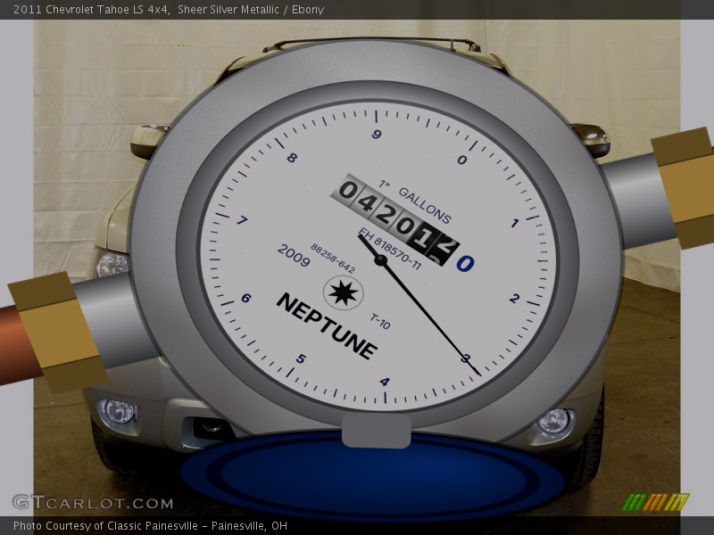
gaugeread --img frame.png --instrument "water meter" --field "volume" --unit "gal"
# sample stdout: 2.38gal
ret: 420123.0gal
